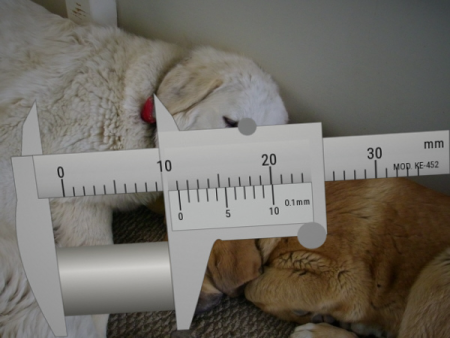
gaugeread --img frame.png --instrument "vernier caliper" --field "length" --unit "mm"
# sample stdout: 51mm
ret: 11.1mm
